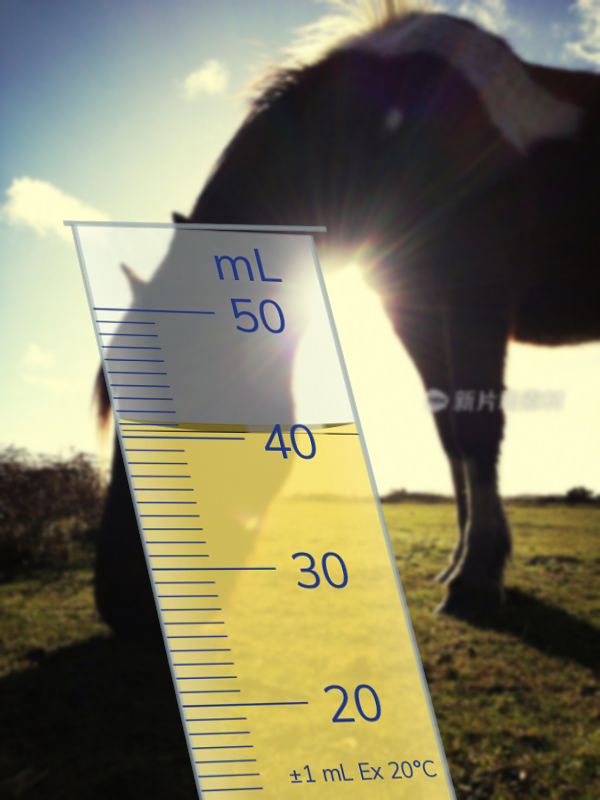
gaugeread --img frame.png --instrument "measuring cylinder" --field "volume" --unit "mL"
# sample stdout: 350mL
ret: 40.5mL
